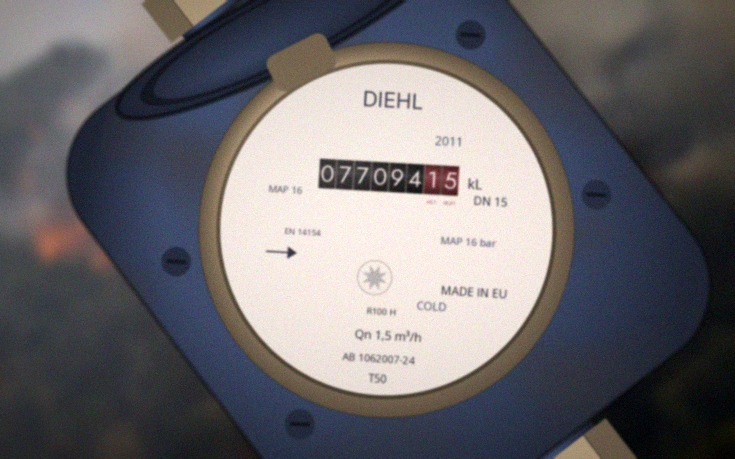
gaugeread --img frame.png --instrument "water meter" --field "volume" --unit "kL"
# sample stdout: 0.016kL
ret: 77094.15kL
